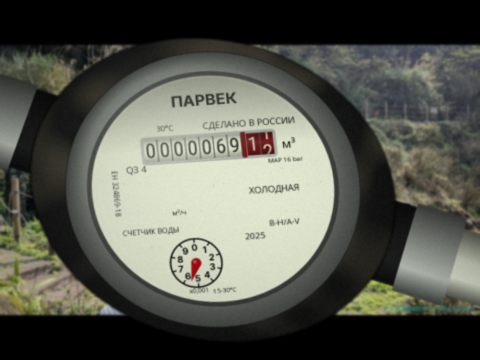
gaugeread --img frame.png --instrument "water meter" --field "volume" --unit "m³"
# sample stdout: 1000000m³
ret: 69.115m³
